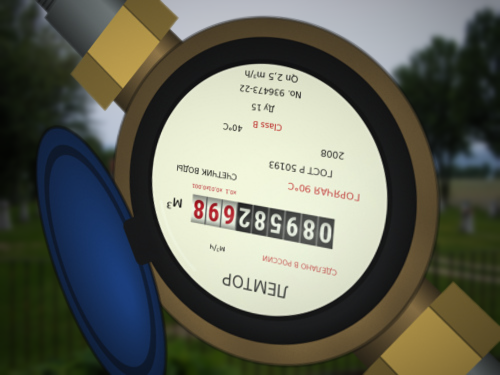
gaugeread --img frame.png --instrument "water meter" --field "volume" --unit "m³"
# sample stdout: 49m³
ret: 89582.698m³
